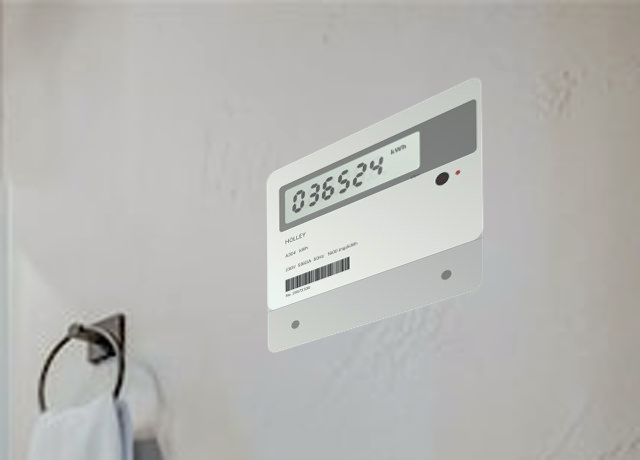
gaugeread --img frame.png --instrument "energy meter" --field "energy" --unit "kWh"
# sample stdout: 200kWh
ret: 36524kWh
